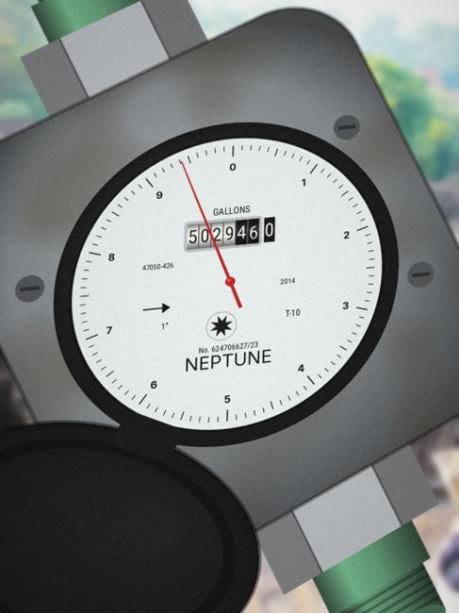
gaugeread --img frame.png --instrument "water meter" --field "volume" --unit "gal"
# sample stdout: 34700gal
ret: 5029459.4gal
